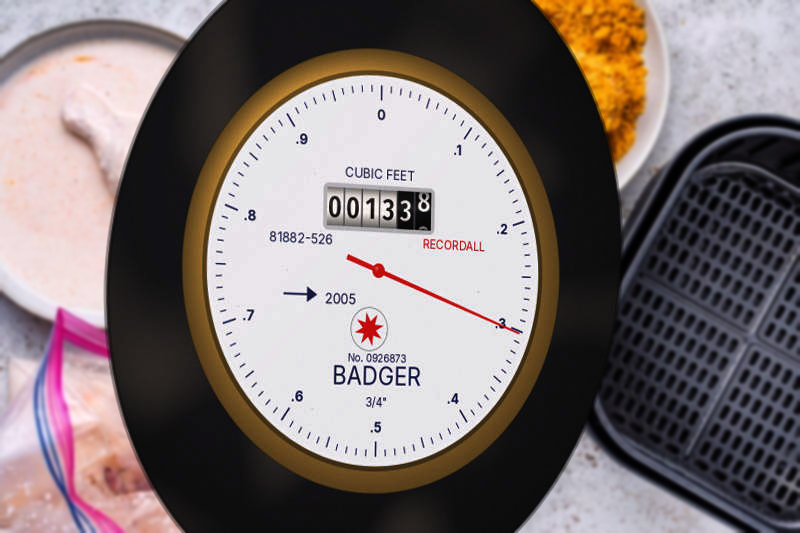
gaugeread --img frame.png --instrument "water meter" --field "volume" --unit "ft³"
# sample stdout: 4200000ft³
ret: 1338.30ft³
